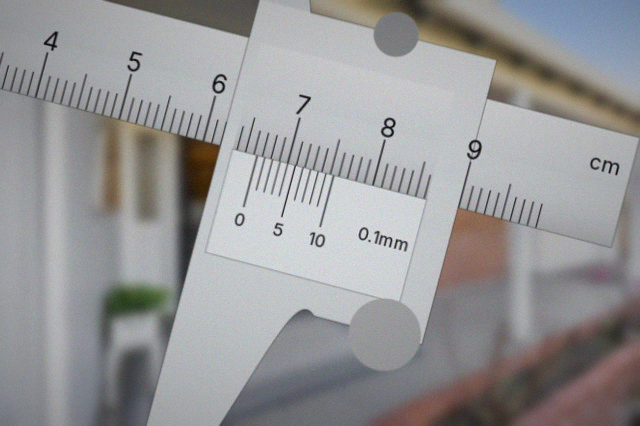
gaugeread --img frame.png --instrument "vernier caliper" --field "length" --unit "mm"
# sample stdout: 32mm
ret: 66.4mm
